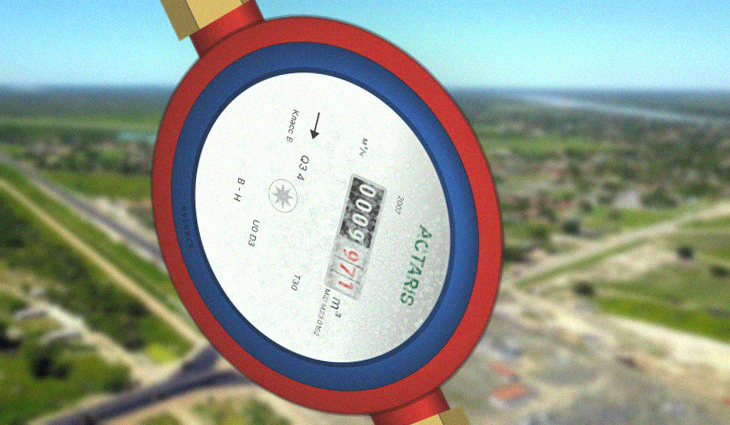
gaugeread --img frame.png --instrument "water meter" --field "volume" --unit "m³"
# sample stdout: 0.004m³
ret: 9.971m³
